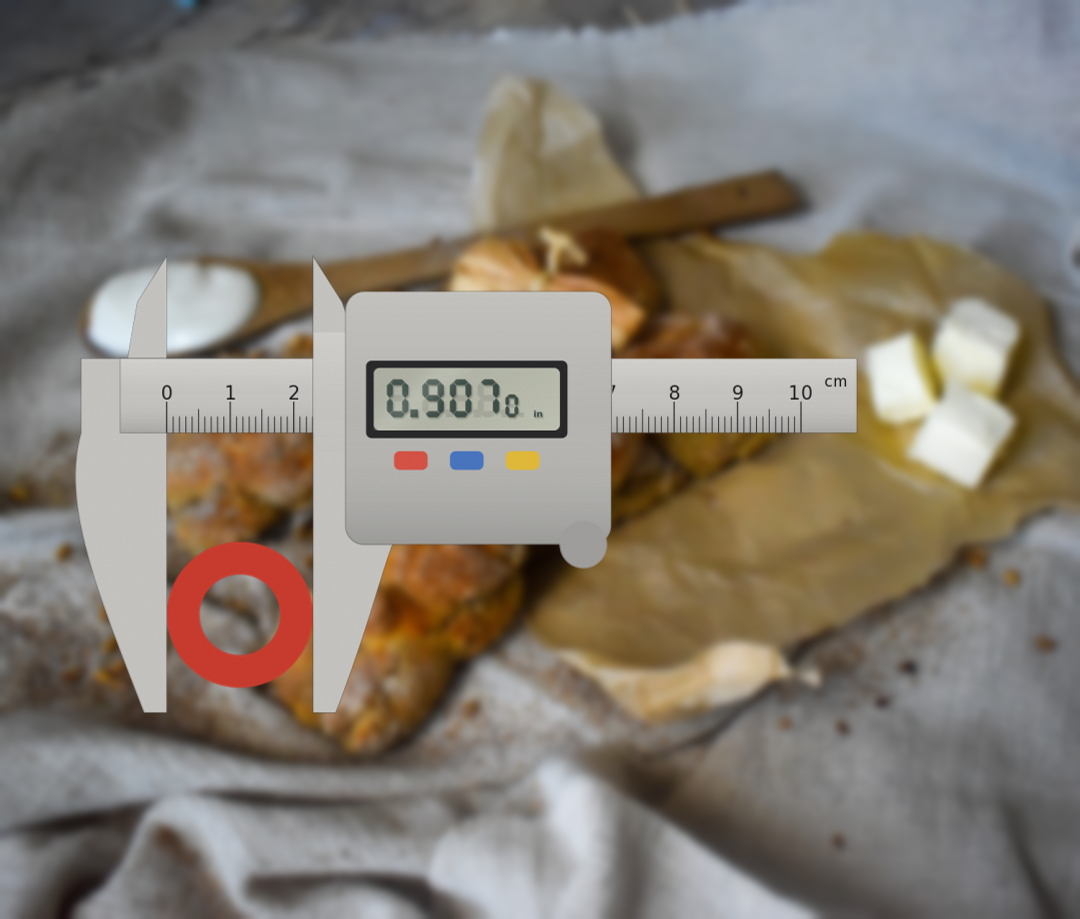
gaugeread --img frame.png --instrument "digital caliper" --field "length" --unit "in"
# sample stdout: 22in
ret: 0.9070in
